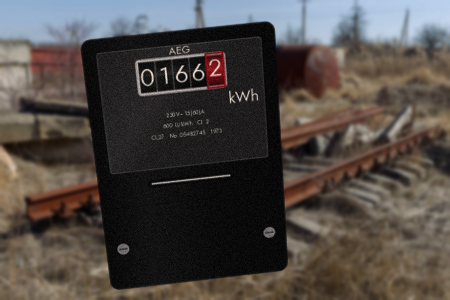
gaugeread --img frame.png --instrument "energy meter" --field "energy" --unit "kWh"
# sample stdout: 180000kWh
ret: 166.2kWh
